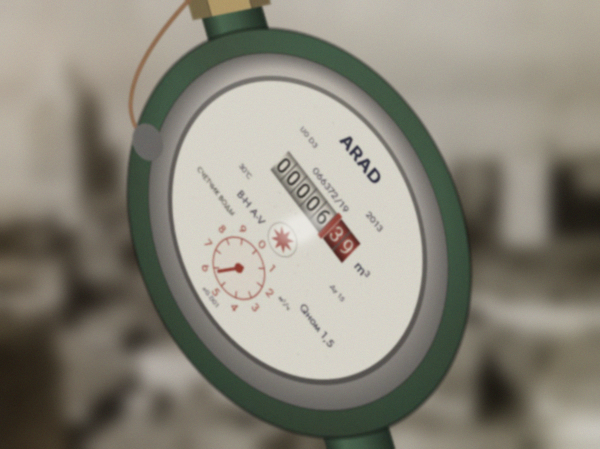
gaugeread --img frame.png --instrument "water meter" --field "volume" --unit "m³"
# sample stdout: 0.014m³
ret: 6.395m³
